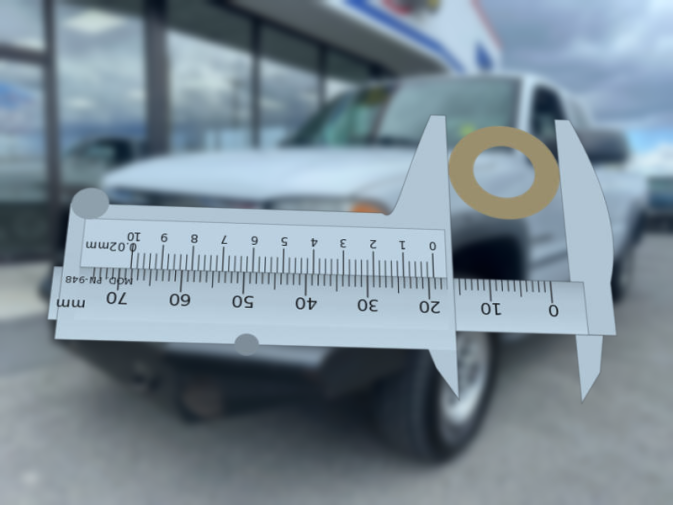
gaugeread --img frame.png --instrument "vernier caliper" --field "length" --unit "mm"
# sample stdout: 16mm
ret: 19.2mm
